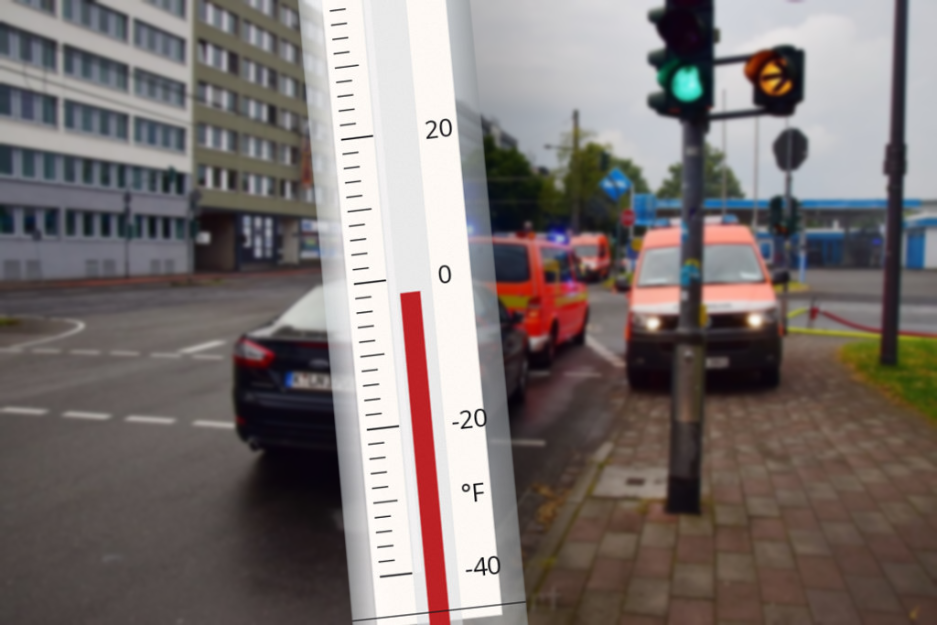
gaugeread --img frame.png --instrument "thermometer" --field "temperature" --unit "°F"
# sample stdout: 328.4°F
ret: -2°F
